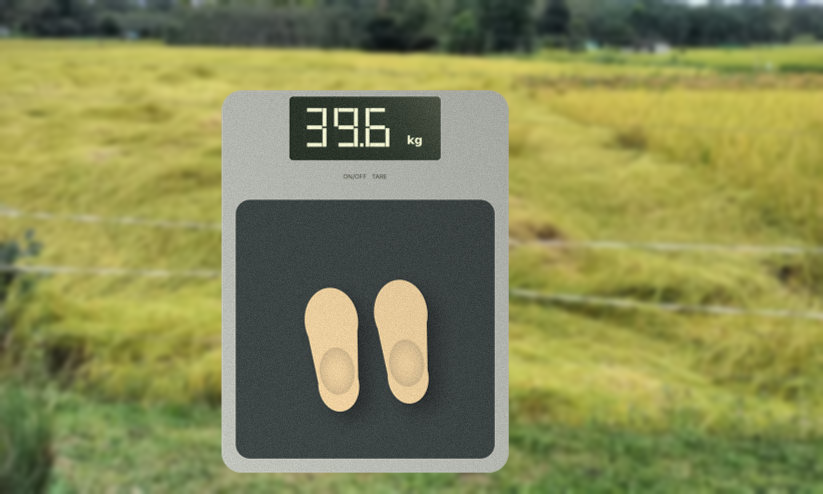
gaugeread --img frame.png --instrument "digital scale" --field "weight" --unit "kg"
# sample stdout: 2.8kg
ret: 39.6kg
